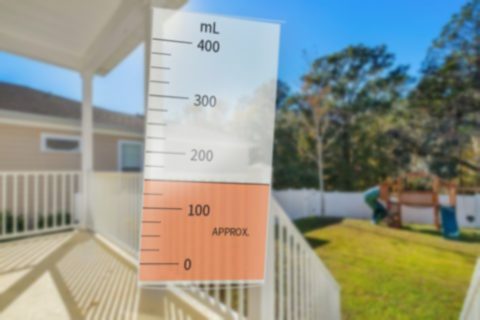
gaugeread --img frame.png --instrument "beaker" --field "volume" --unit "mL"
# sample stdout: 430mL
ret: 150mL
